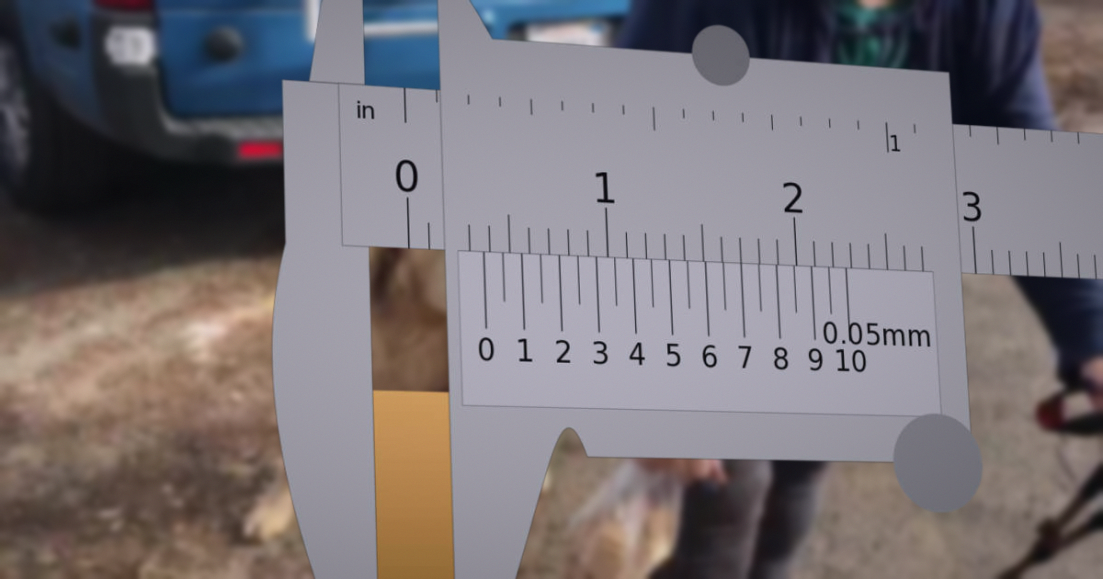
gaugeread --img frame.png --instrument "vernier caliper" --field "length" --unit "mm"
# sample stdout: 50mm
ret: 3.7mm
